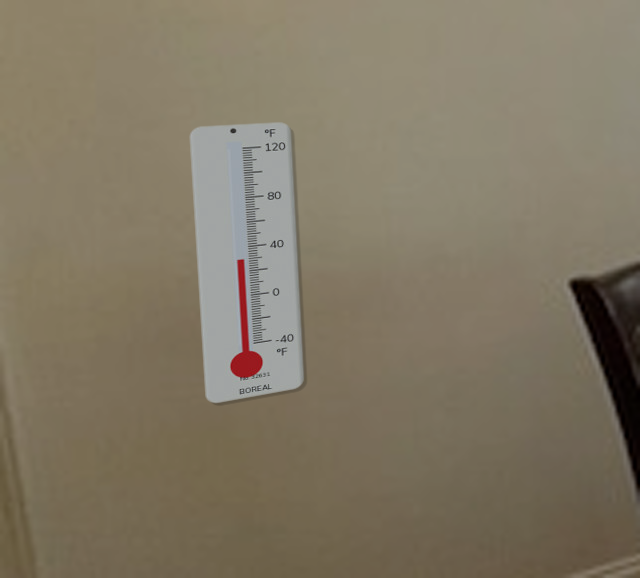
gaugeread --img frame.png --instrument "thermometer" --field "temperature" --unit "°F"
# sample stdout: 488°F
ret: 30°F
